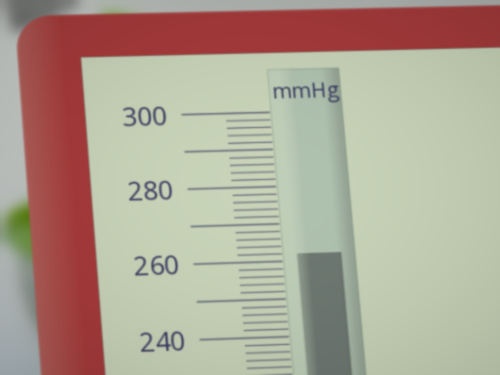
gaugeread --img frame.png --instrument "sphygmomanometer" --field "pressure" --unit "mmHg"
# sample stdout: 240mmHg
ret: 262mmHg
